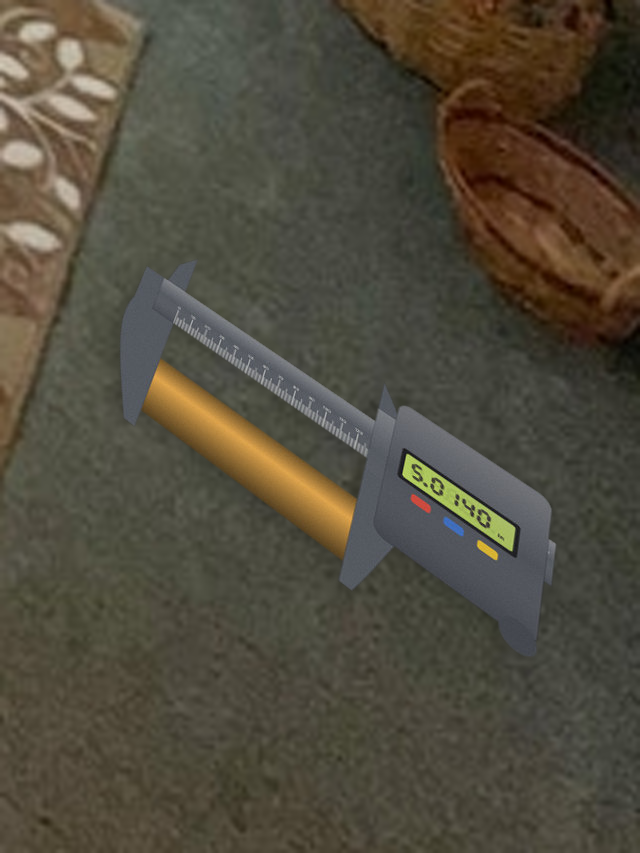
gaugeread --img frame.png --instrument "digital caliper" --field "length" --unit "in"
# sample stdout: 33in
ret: 5.0140in
